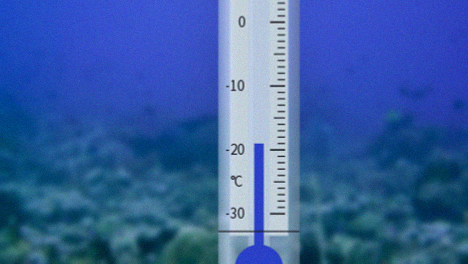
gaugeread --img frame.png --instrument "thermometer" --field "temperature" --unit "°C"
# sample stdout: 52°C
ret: -19°C
